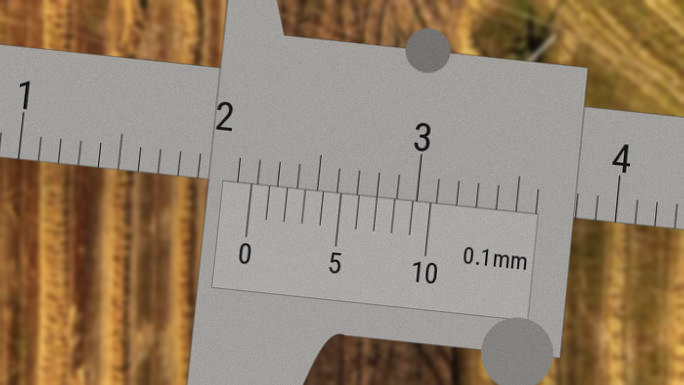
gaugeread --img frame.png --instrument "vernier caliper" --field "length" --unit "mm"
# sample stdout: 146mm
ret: 21.7mm
